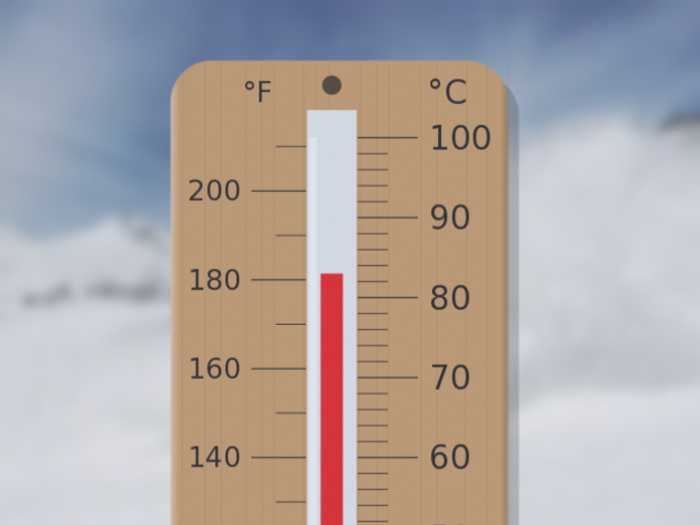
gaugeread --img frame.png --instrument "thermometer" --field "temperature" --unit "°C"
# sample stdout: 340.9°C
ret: 83°C
